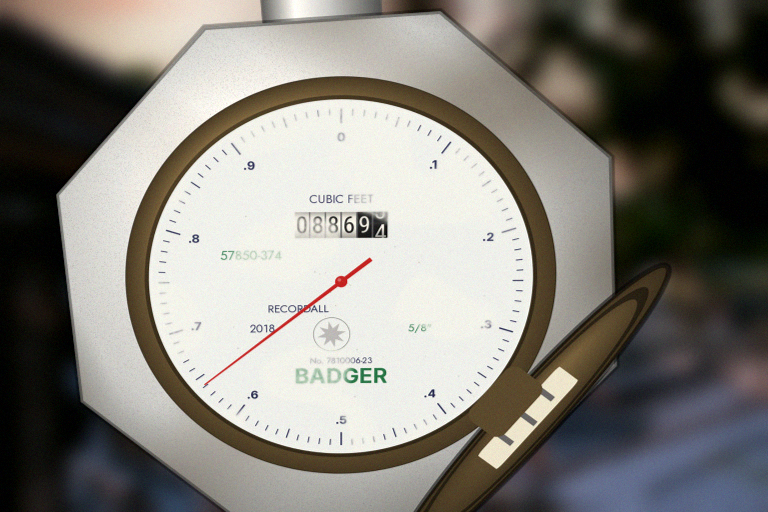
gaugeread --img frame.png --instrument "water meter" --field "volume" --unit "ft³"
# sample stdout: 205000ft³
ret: 88693.64ft³
